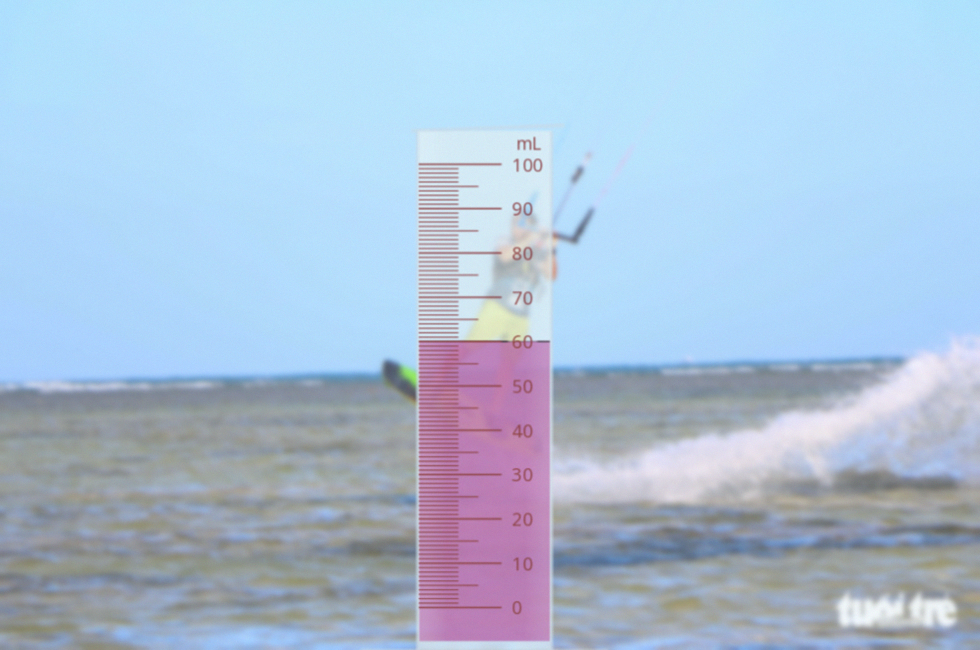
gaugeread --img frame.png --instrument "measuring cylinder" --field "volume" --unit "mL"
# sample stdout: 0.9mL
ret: 60mL
